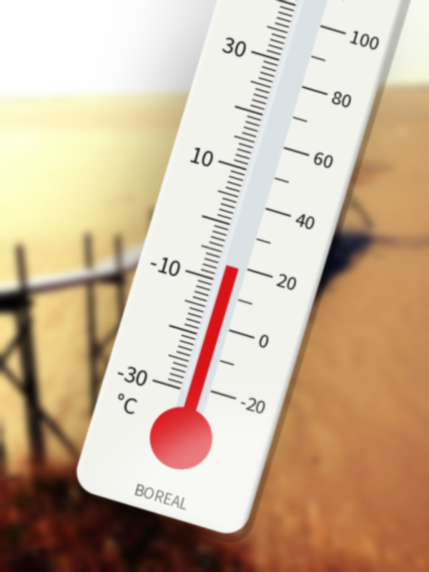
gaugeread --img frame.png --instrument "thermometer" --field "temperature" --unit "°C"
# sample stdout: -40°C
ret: -7°C
